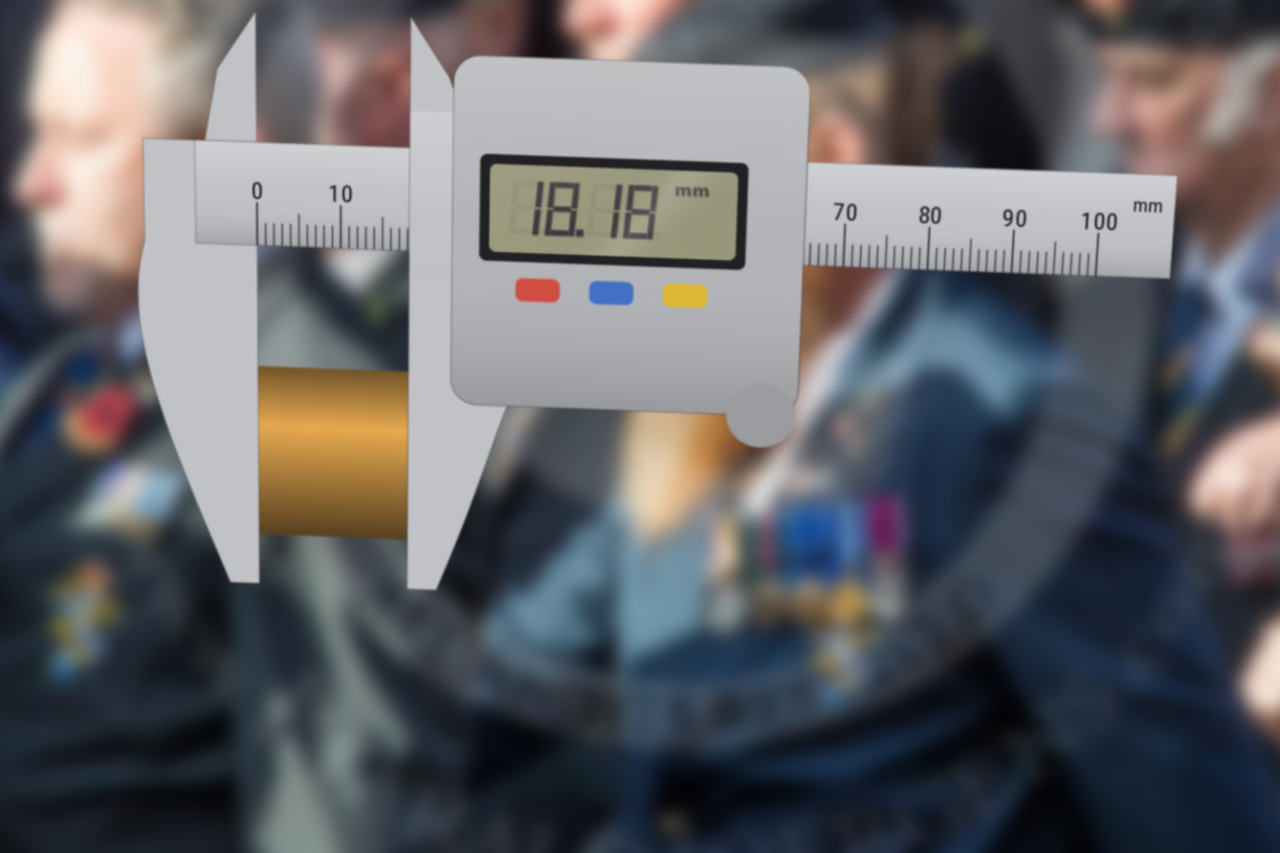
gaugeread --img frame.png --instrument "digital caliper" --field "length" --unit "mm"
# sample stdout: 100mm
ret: 18.18mm
